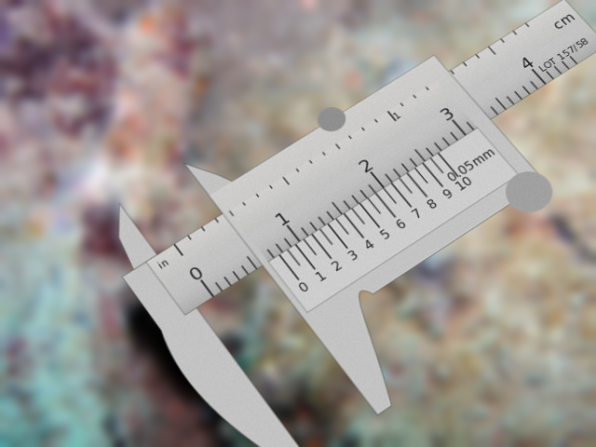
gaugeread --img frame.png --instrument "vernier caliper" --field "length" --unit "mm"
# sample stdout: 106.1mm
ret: 7.6mm
